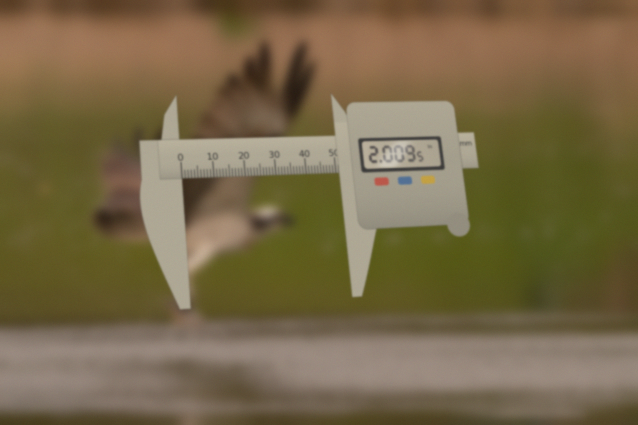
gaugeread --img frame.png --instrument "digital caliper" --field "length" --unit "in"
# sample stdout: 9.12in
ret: 2.0095in
